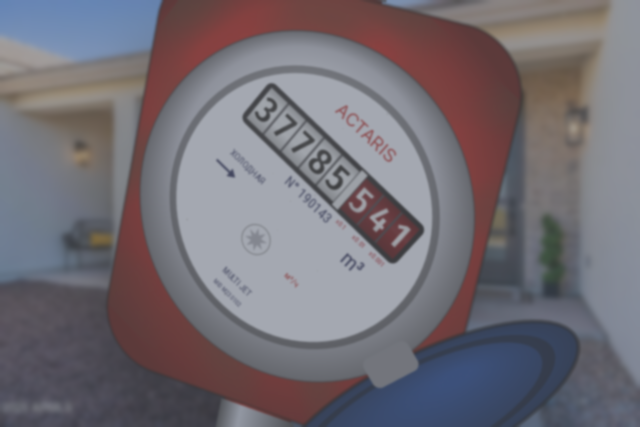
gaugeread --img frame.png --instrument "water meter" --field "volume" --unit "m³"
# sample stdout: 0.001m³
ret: 37785.541m³
